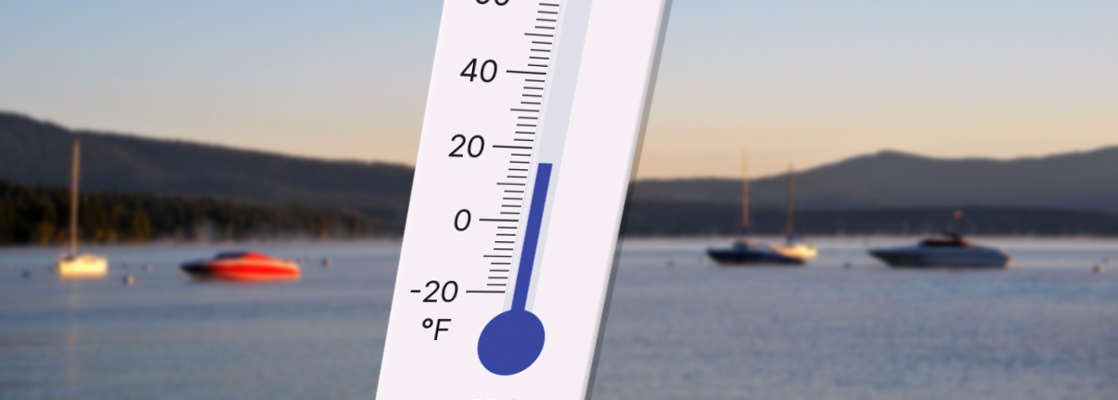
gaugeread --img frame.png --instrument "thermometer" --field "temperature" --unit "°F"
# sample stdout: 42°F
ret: 16°F
